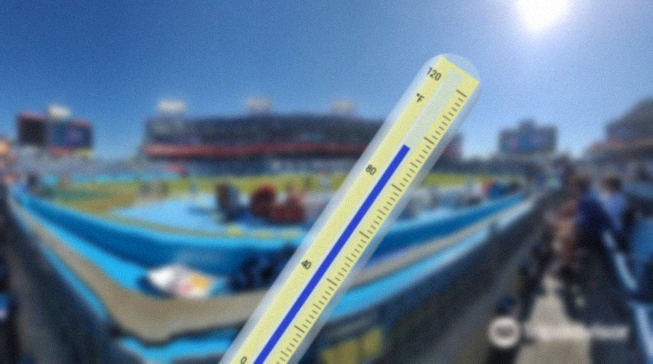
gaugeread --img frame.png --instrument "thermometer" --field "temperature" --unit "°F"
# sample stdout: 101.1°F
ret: 94°F
